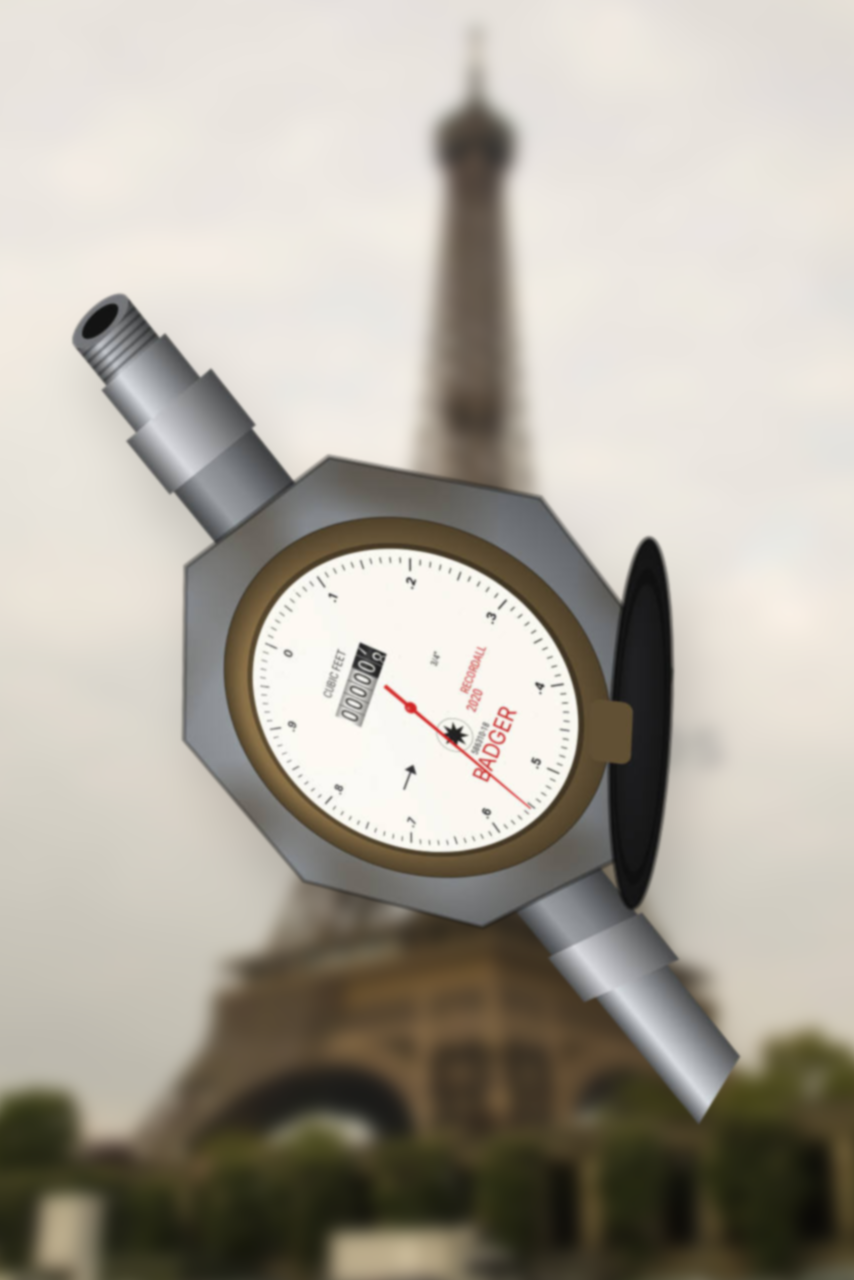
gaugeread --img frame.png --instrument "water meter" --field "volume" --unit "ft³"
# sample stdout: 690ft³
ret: 7.55ft³
